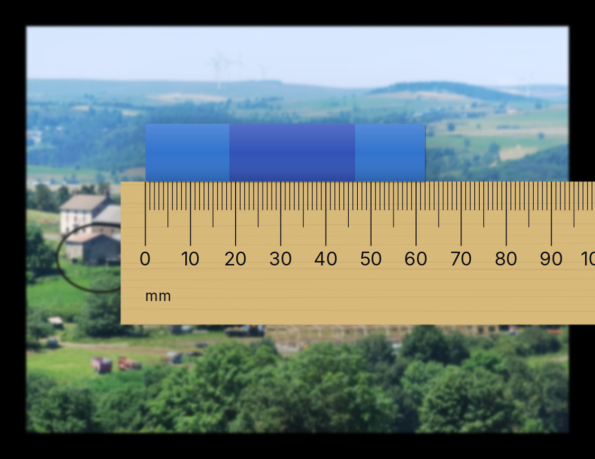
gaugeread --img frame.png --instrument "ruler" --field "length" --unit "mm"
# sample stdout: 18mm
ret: 62mm
